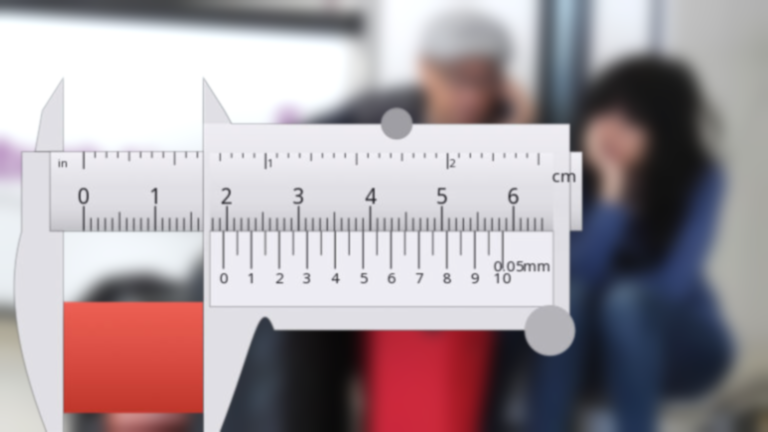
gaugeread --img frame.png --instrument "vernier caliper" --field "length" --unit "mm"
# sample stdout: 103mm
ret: 19.5mm
